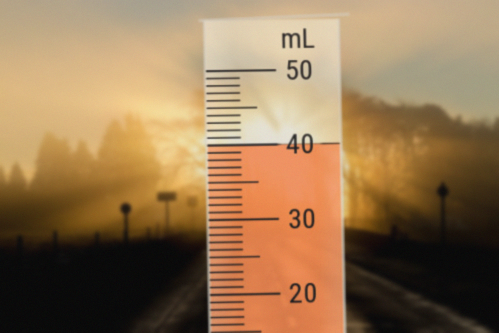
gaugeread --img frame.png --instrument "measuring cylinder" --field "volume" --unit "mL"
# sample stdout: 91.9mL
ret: 40mL
